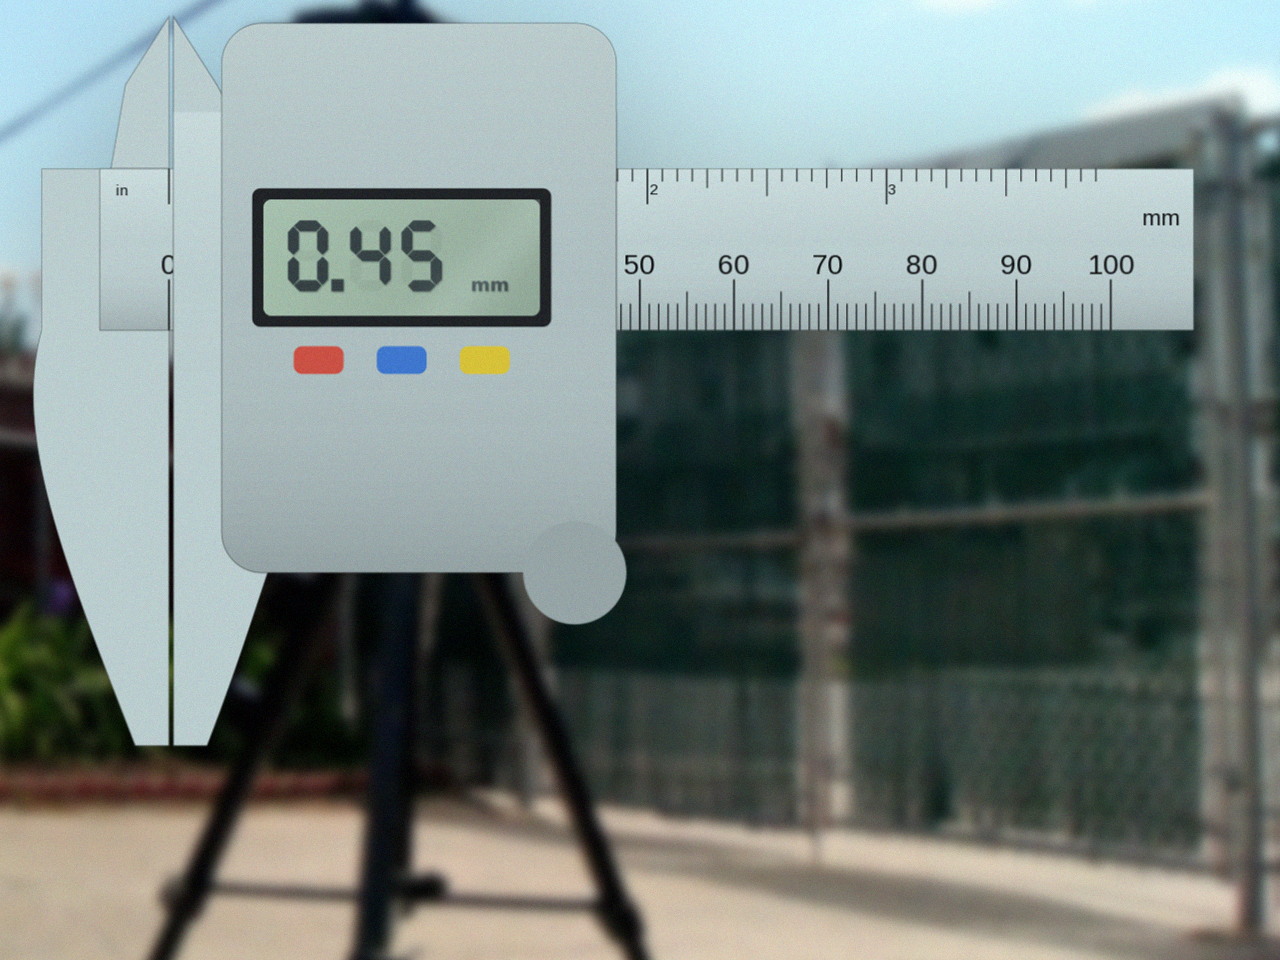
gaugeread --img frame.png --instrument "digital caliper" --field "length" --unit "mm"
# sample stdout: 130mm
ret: 0.45mm
